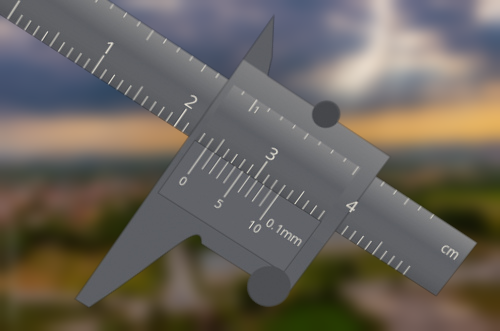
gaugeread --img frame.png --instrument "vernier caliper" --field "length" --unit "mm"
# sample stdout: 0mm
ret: 24.0mm
